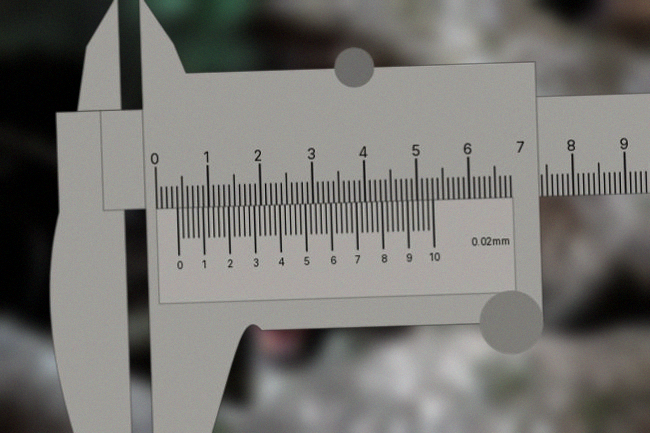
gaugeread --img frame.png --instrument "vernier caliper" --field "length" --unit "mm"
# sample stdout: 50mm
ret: 4.0mm
